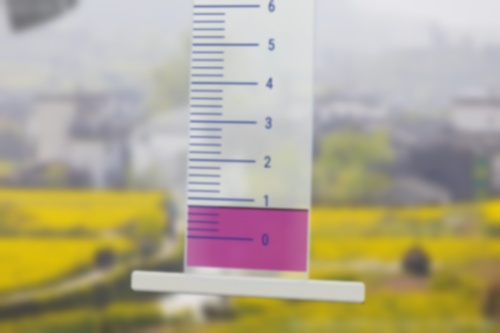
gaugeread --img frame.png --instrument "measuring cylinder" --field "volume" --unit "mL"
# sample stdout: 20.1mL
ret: 0.8mL
